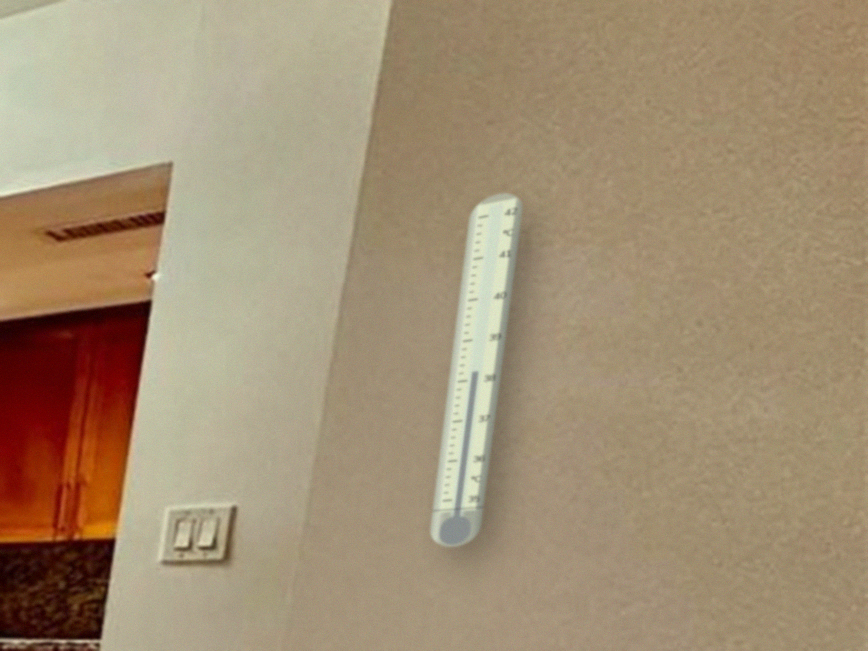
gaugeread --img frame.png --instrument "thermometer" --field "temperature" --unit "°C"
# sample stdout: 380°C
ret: 38.2°C
